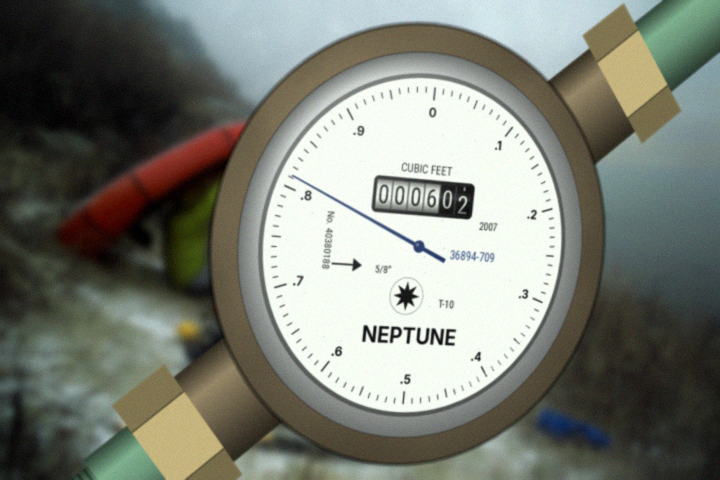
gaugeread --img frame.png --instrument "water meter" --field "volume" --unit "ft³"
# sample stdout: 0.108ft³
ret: 601.81ft³
